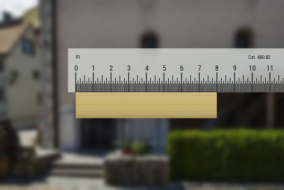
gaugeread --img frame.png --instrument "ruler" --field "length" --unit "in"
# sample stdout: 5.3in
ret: 8in
